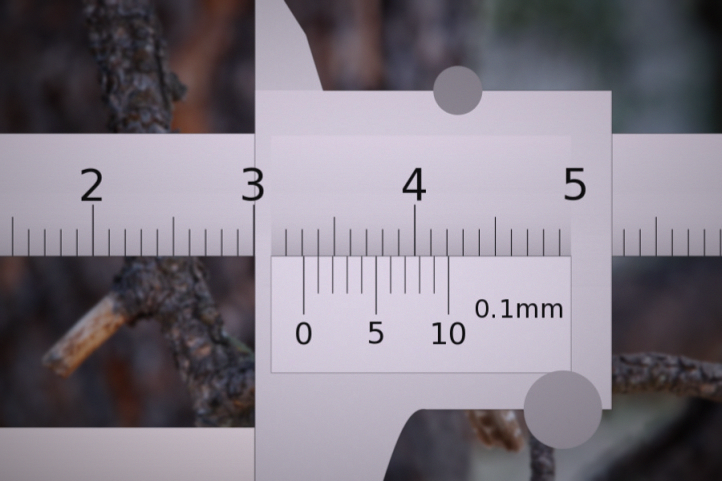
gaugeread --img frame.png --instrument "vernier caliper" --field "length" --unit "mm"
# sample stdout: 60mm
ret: 33.1mm
